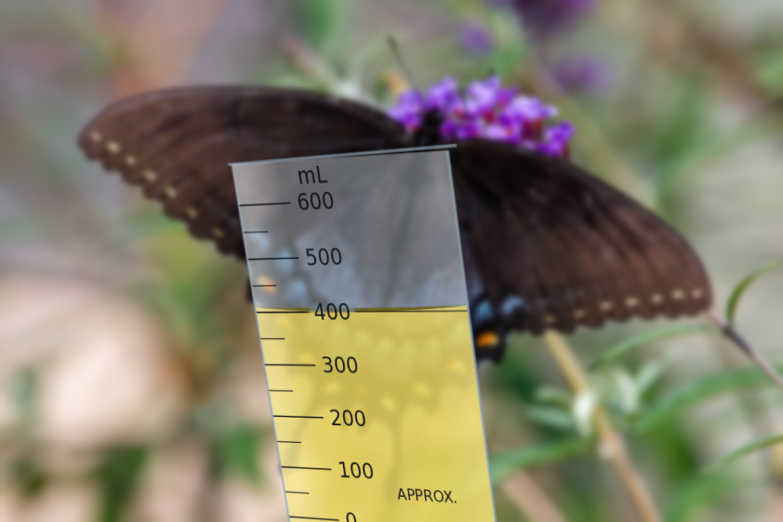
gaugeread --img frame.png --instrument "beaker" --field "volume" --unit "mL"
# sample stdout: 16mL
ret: 400mL
